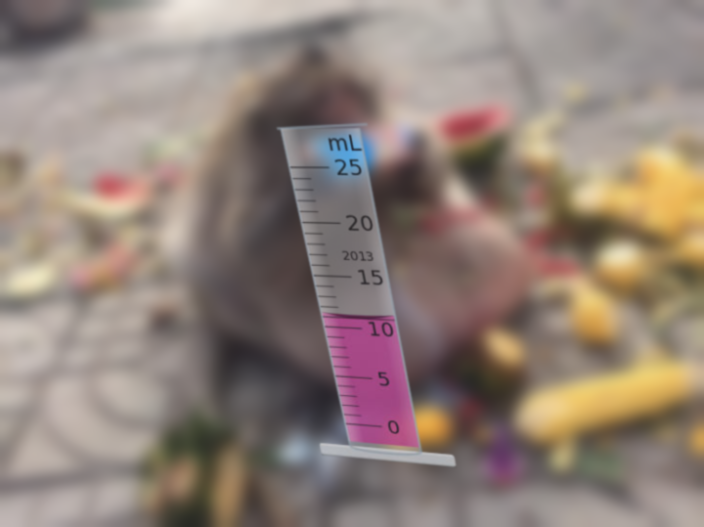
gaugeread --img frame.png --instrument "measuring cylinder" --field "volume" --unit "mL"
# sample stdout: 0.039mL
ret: 11mL
